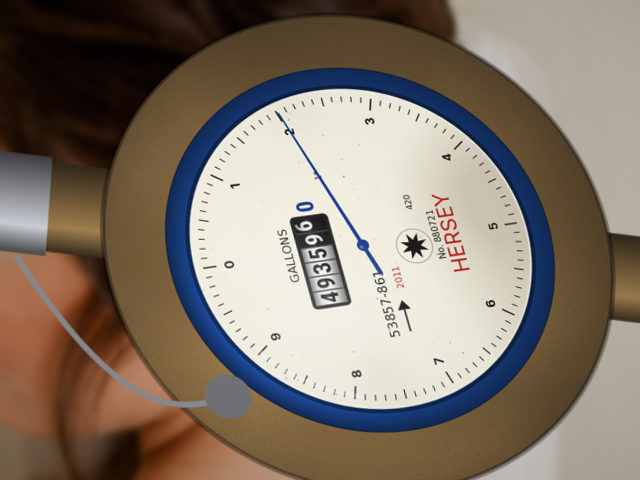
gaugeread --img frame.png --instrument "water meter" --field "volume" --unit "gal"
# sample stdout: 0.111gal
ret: 4935962.0gal
